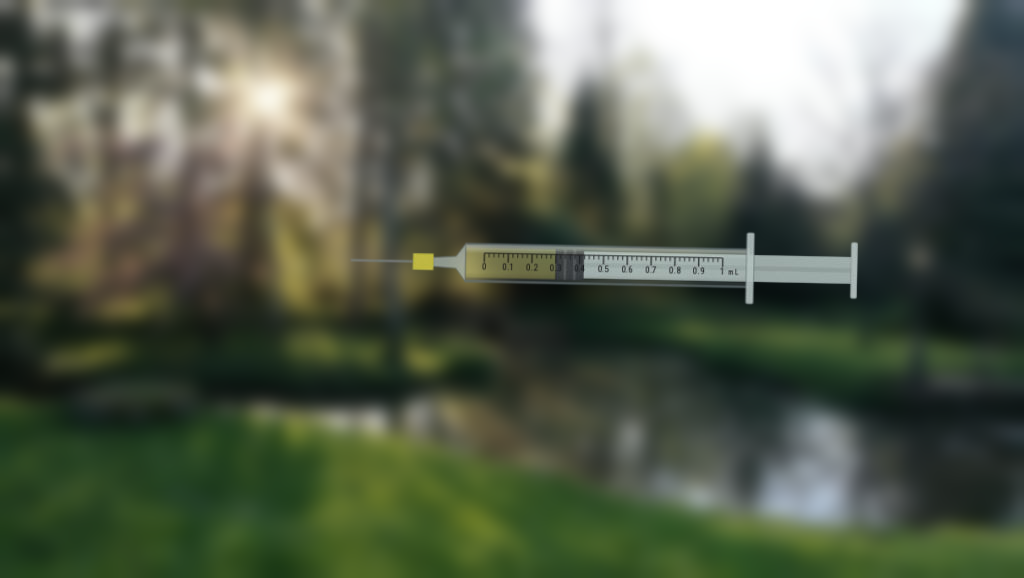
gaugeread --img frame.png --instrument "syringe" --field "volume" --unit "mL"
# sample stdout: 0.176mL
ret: 0.3mL
